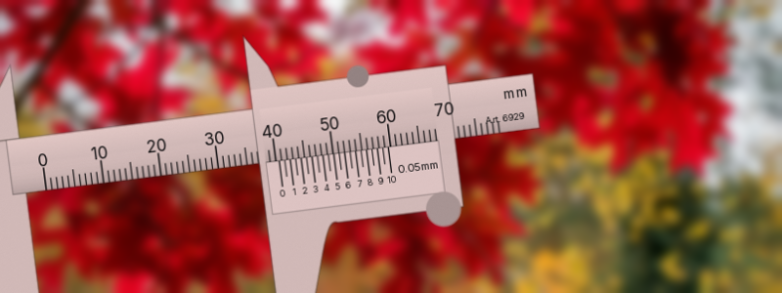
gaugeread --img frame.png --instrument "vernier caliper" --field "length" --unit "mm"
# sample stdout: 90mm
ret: 40.6mm
